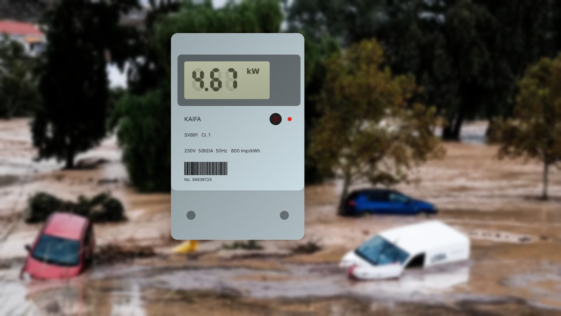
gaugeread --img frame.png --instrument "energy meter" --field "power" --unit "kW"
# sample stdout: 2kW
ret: 4.67kW
